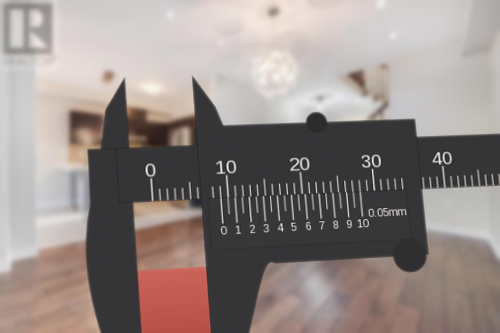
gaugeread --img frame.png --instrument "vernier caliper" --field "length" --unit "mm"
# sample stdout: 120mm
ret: 9.0mm
